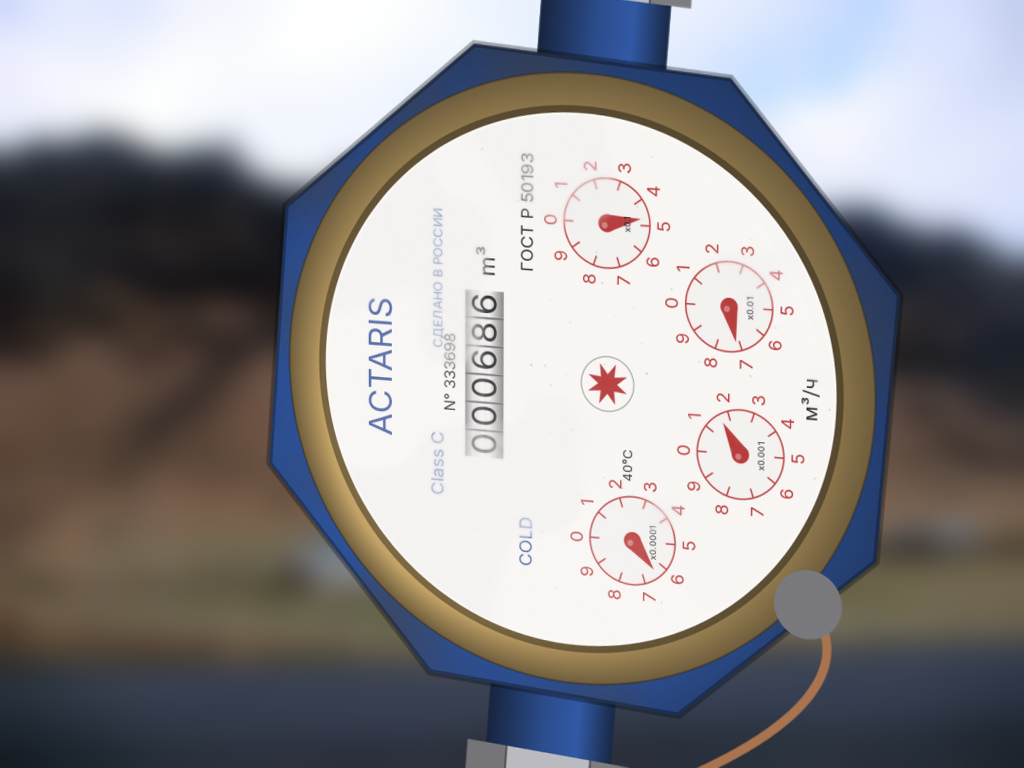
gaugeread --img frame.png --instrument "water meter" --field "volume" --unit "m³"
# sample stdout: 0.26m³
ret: 686.4716m³
